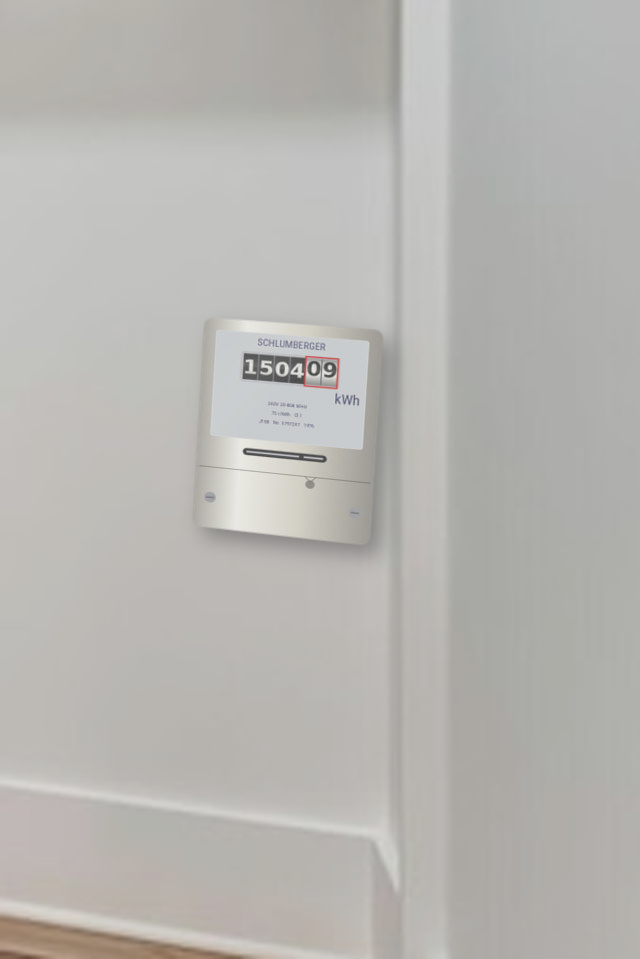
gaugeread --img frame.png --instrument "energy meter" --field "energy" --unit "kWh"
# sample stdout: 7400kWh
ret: 1504.09kWh
